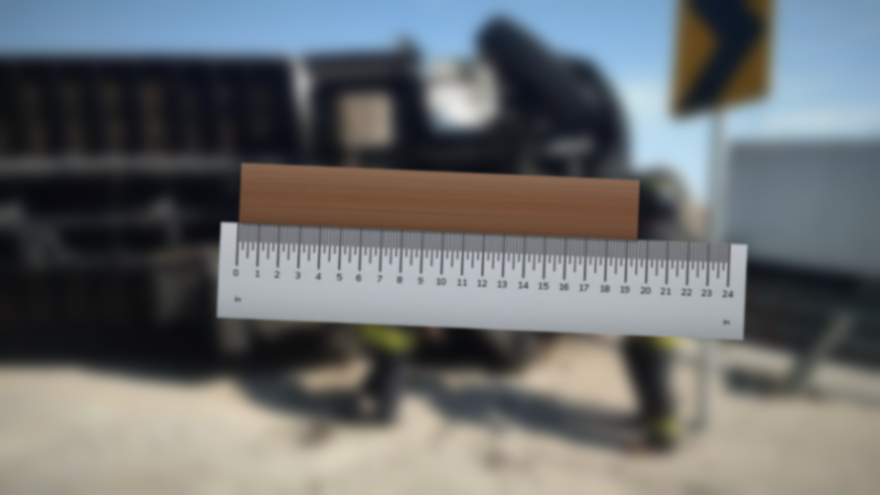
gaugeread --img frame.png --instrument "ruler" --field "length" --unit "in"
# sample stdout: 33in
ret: 19.5in
